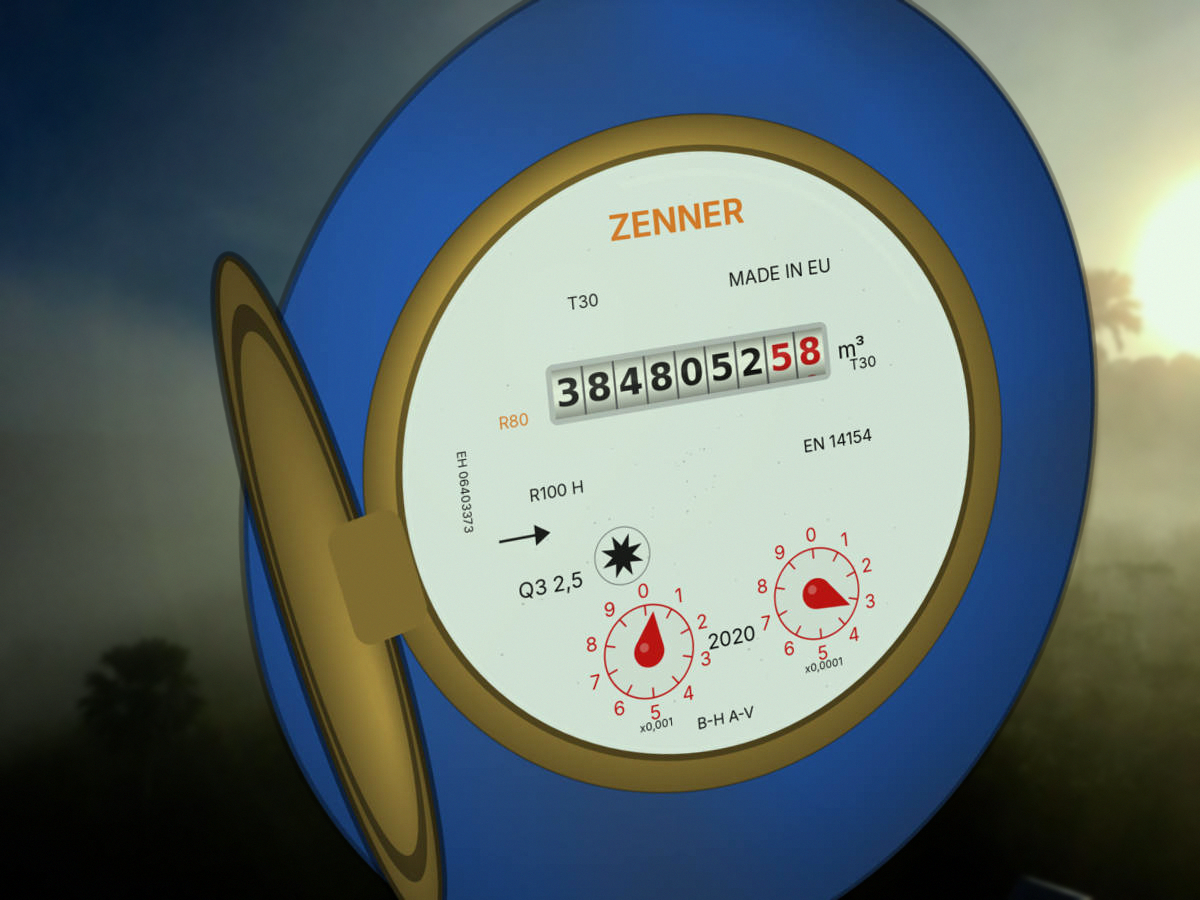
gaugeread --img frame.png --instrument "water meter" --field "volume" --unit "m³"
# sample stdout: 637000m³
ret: 3848052.5803m³
